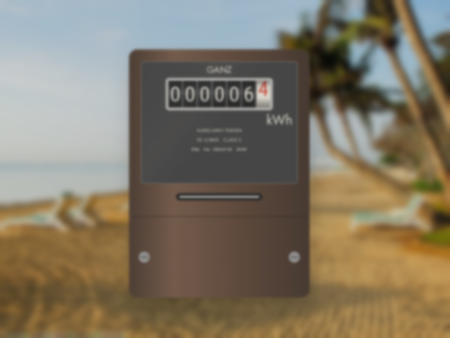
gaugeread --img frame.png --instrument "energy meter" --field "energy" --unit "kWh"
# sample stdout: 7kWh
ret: 6.4kWh
